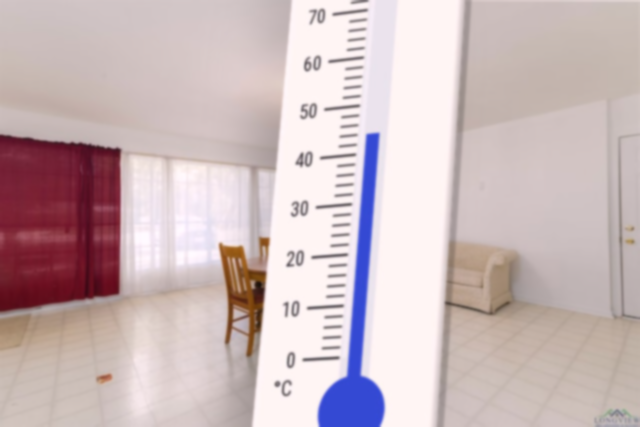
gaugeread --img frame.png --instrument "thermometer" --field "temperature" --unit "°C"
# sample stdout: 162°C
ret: 44°C
